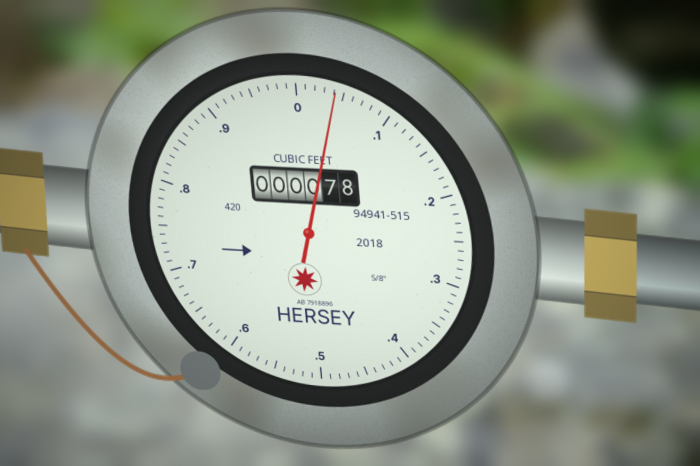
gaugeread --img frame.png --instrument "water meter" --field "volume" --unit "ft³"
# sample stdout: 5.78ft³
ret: 78.04ft³
